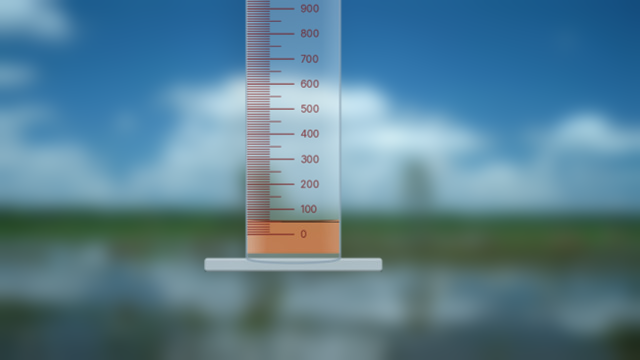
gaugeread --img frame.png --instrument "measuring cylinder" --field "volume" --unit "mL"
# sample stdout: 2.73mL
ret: 50mL
